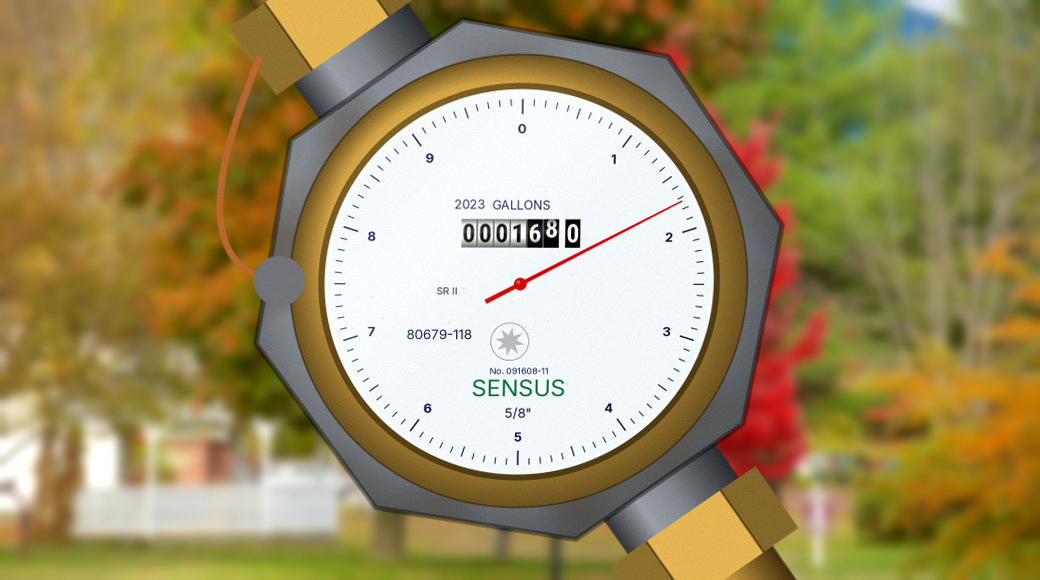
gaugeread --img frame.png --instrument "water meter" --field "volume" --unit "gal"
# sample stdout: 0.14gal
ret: 1681.7gal
